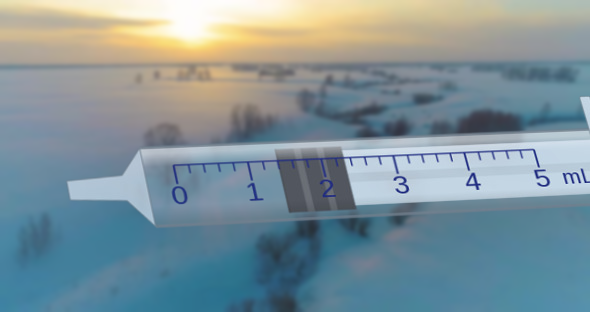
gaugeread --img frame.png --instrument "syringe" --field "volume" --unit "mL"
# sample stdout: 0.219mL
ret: 1.4mL
